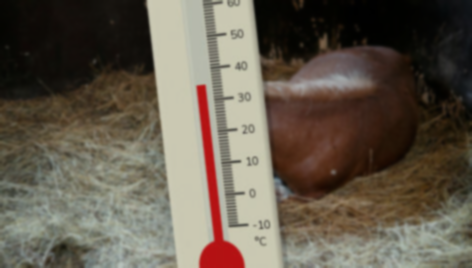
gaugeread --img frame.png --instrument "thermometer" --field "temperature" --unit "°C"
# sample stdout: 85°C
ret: 35°C
